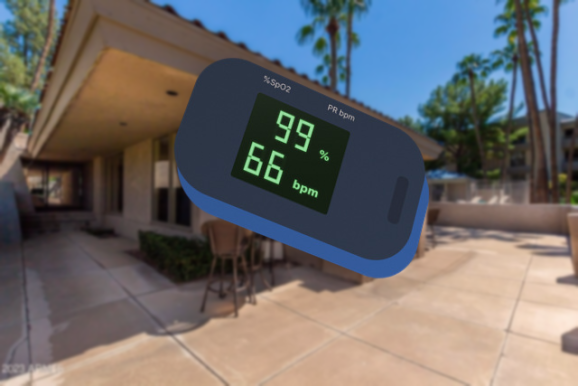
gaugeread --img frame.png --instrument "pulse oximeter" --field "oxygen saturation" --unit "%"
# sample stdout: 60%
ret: 99%
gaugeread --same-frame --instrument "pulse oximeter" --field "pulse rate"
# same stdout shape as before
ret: 66bpm
